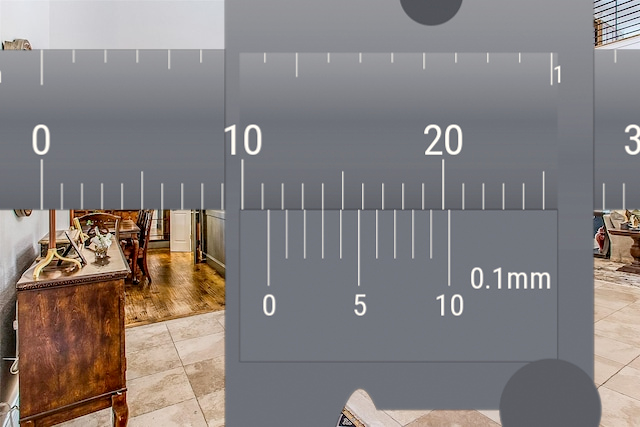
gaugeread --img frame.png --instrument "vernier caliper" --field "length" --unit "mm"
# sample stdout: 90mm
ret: 11.3mm
